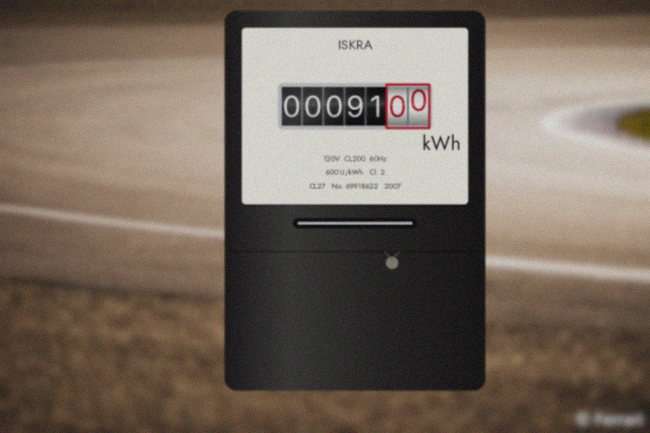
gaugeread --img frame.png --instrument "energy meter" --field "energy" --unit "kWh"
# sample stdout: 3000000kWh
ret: 91.00kWh
